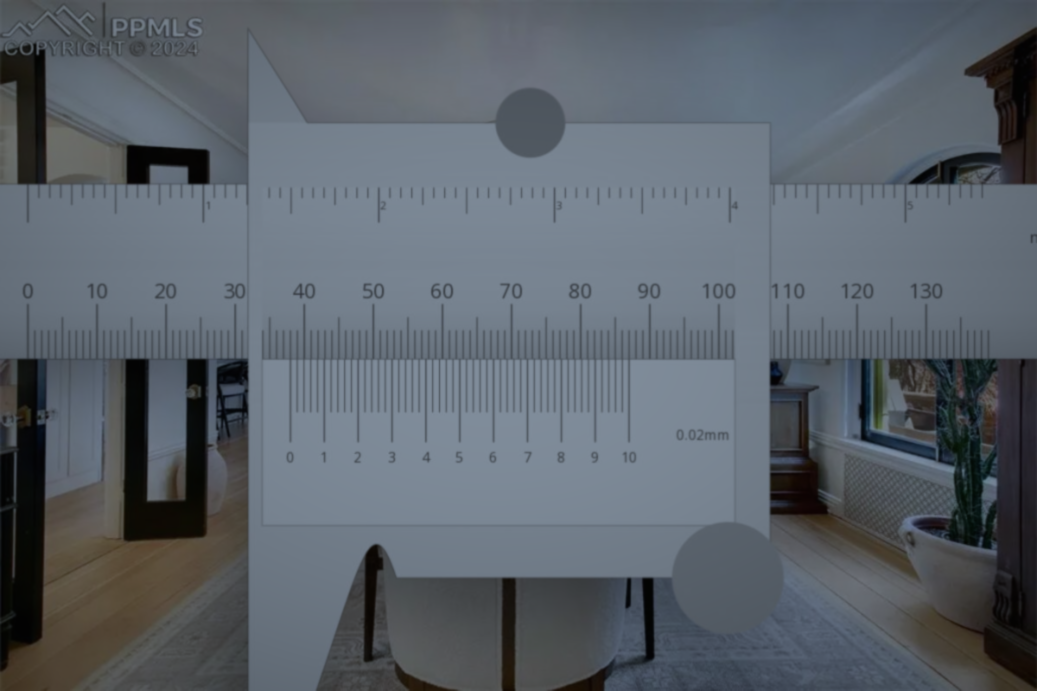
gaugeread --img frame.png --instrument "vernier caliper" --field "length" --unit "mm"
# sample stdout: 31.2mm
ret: 38.0mm
